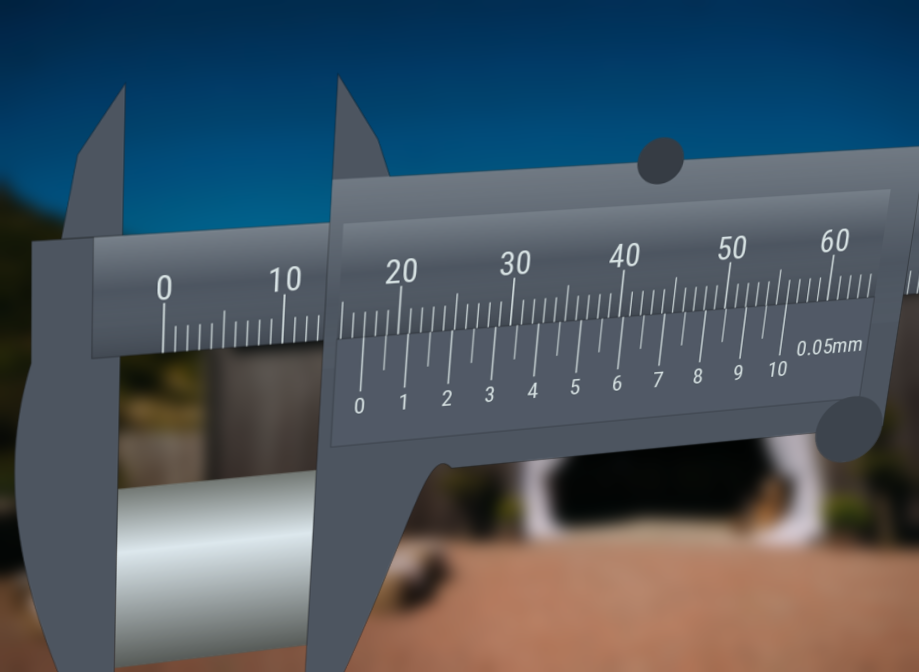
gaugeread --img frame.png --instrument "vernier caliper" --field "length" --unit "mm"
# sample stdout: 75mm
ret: 17.0mm
